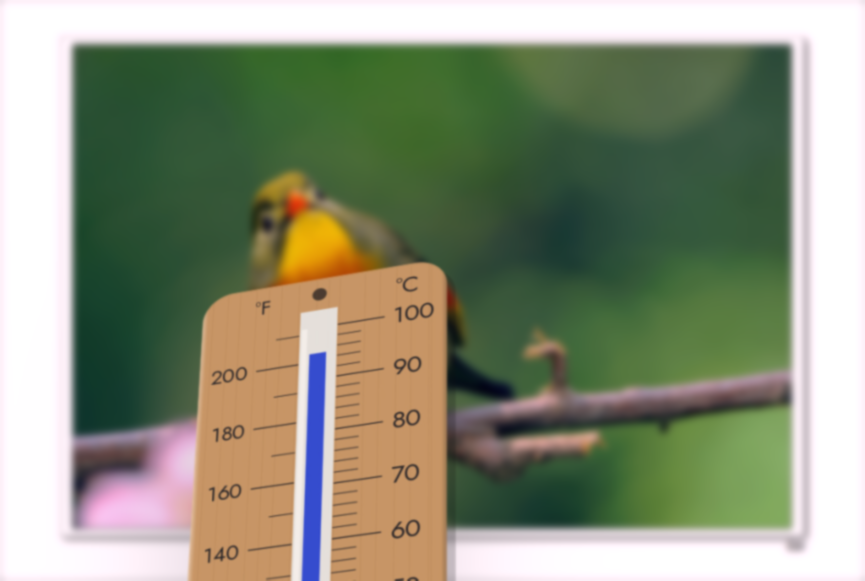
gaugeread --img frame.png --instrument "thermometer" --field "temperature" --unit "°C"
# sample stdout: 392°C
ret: 95°C
